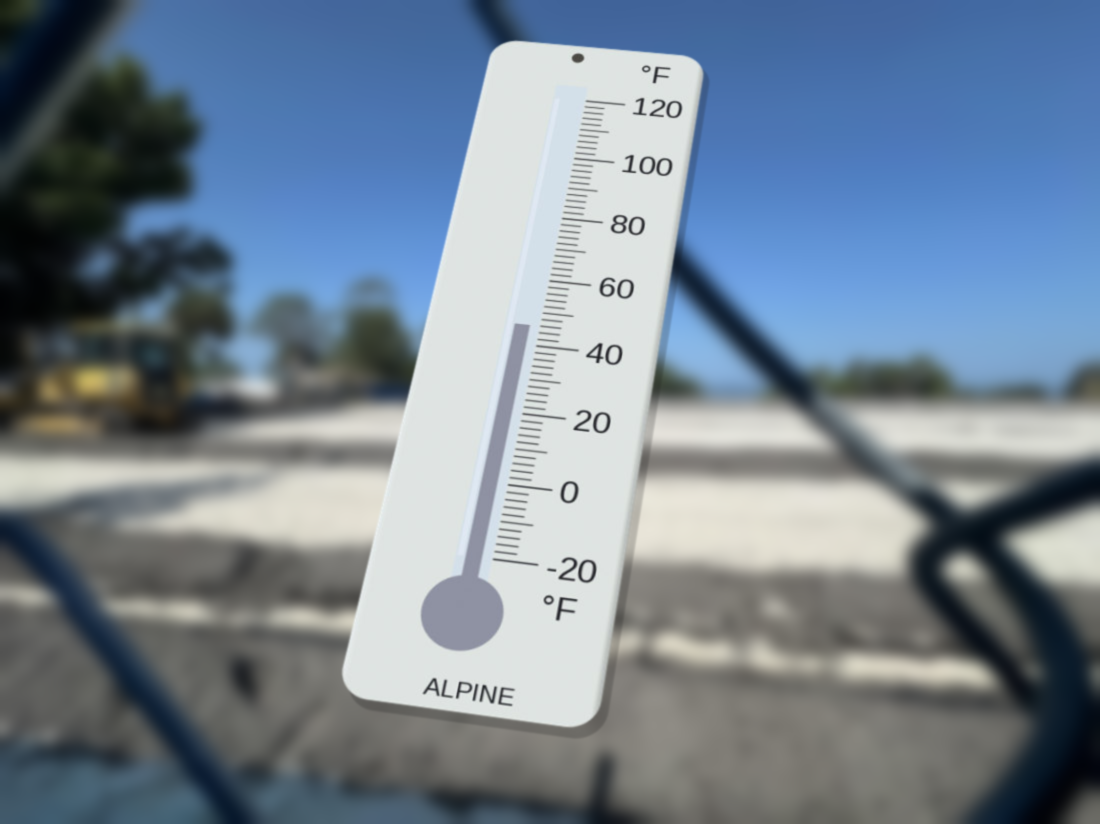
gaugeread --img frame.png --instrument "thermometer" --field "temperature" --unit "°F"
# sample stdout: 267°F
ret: 46°F
